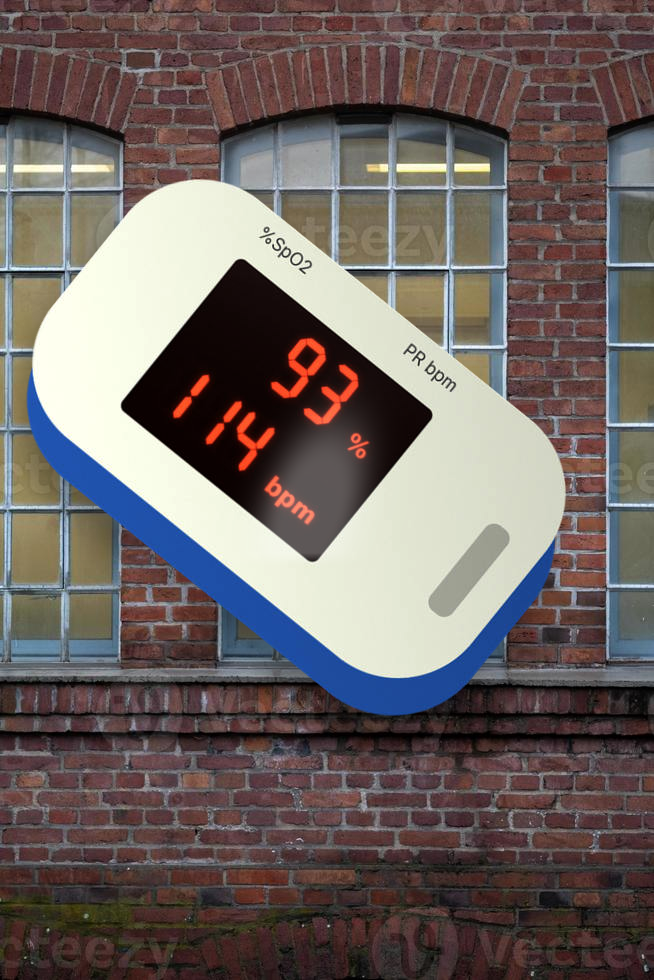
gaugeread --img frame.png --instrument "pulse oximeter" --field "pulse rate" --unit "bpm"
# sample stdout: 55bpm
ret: 114bpm
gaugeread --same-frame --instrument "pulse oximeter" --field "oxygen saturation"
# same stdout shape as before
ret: 93%
